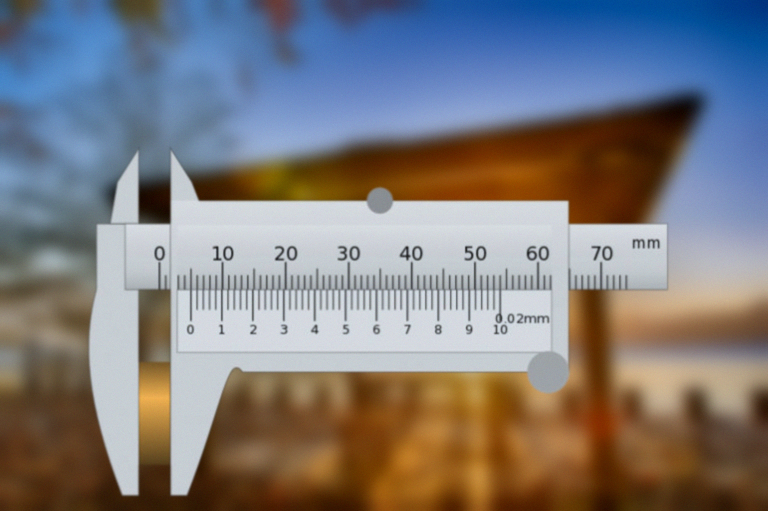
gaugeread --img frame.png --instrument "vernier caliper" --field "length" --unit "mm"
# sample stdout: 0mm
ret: 5.0mm
